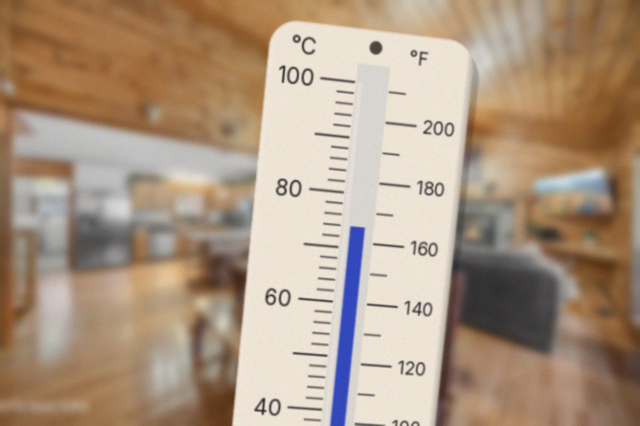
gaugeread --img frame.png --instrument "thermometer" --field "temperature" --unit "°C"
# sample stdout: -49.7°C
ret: 74°C
